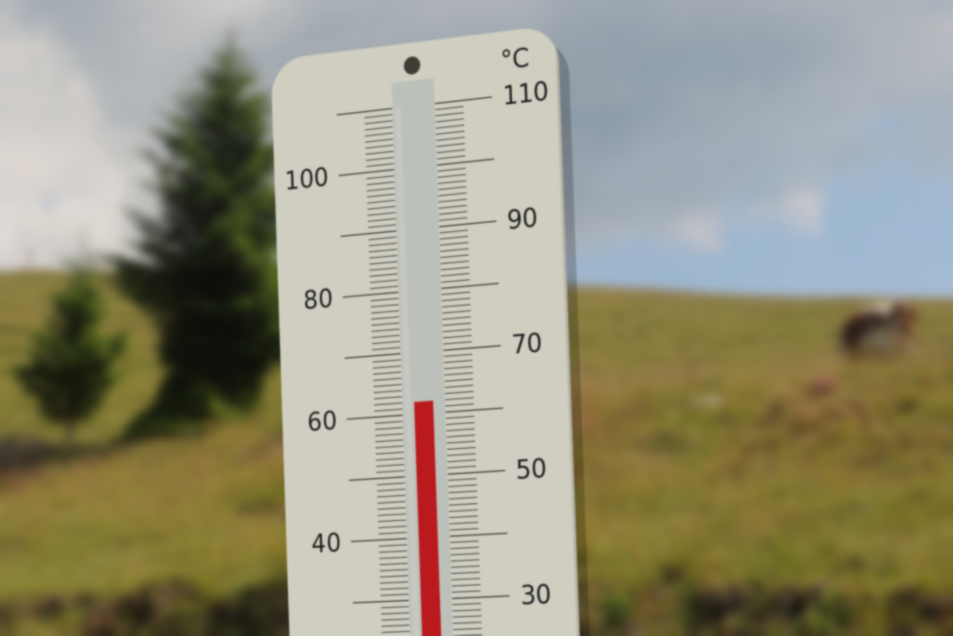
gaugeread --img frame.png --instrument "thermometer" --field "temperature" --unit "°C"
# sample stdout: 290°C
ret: 62°C
